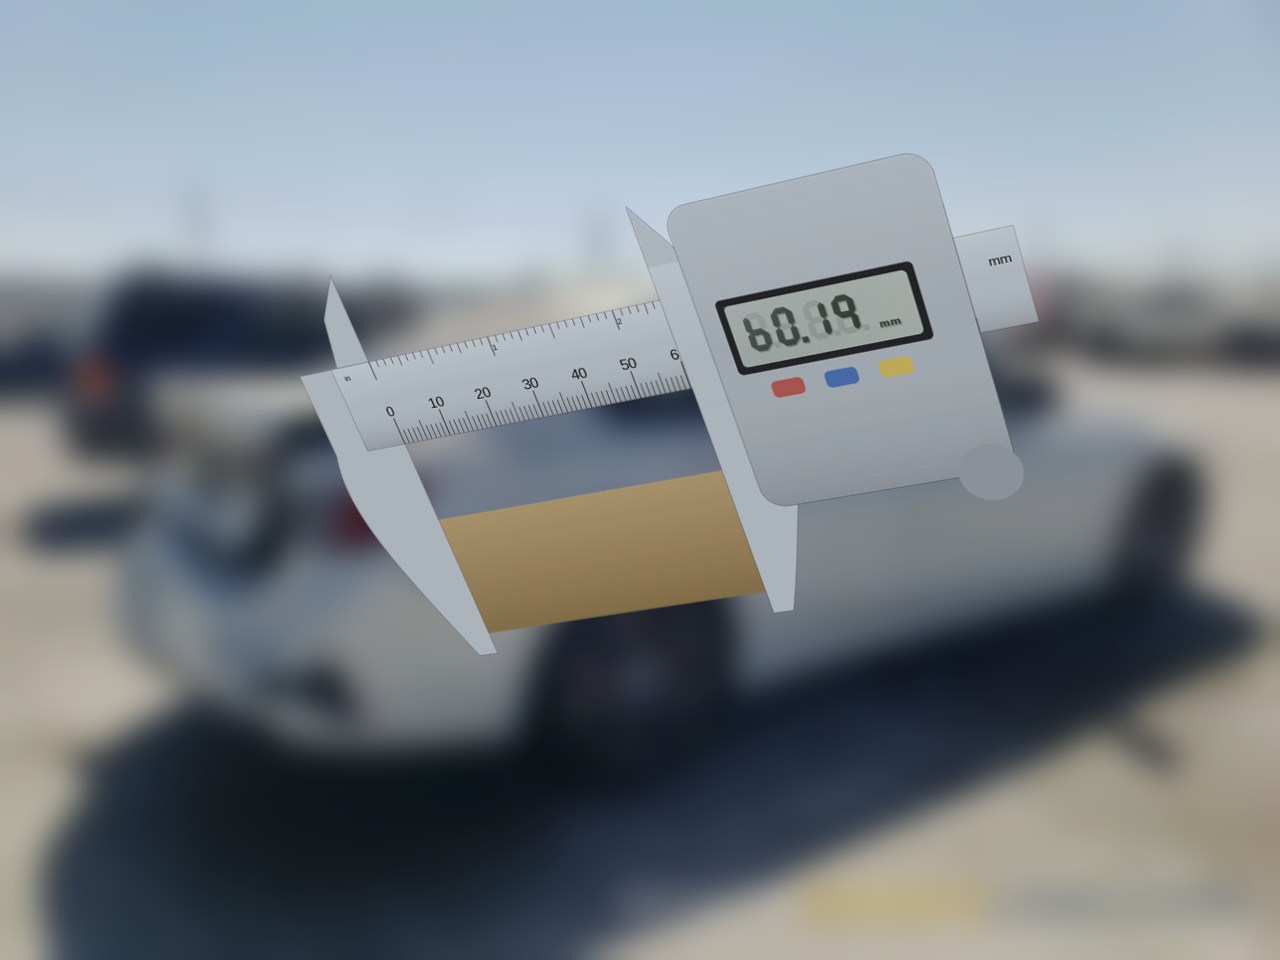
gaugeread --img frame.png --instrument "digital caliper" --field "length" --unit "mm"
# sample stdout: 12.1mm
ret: 60.19mm
